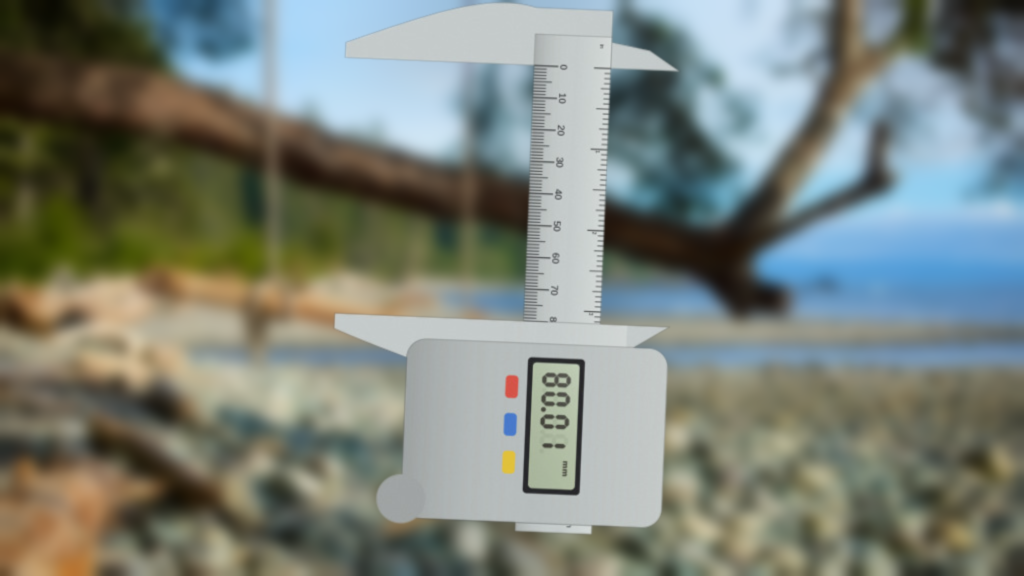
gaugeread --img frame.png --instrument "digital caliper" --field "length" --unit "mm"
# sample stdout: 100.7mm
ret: 80.01mm
